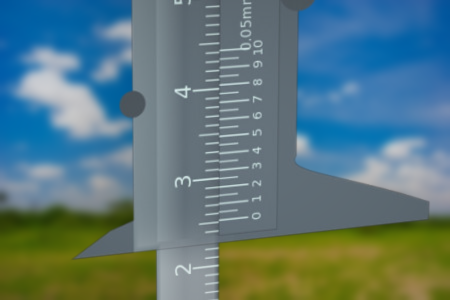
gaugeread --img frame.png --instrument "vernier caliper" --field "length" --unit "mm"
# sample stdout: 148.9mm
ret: 25.2mm
